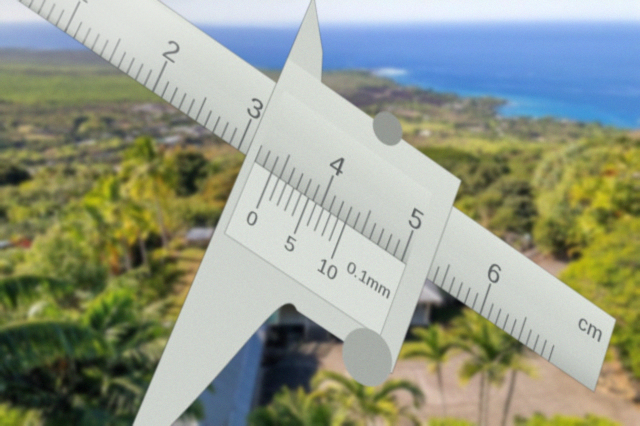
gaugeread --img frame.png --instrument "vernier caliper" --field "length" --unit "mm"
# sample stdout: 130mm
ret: 34.0mm
